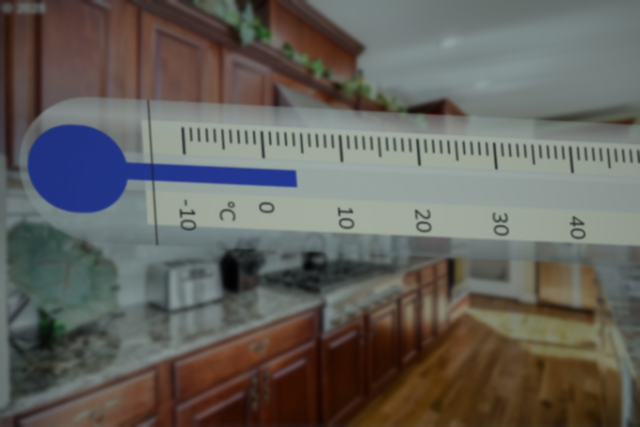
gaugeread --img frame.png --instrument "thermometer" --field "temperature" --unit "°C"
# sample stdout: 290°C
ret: 4°C
